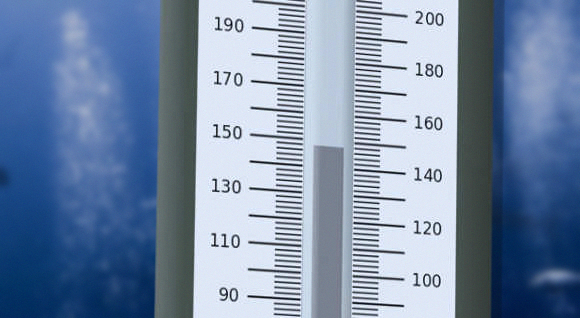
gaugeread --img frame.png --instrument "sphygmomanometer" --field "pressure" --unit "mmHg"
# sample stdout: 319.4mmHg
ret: 148mmHg
